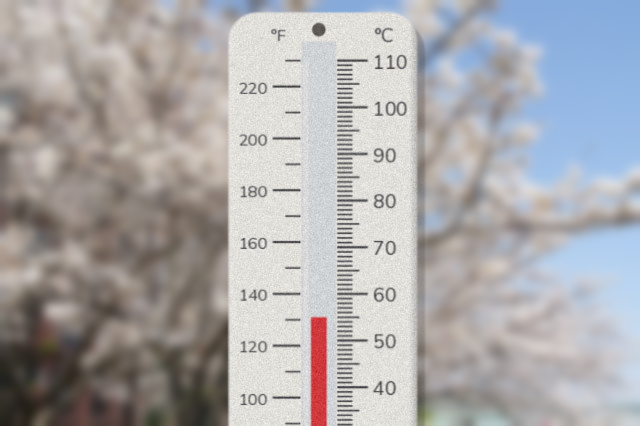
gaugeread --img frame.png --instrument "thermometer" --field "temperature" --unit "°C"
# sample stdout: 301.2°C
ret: 55°C
